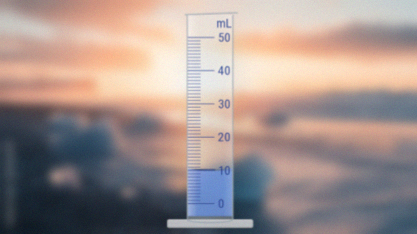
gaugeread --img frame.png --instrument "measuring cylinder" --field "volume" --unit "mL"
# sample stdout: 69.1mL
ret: 10mL
